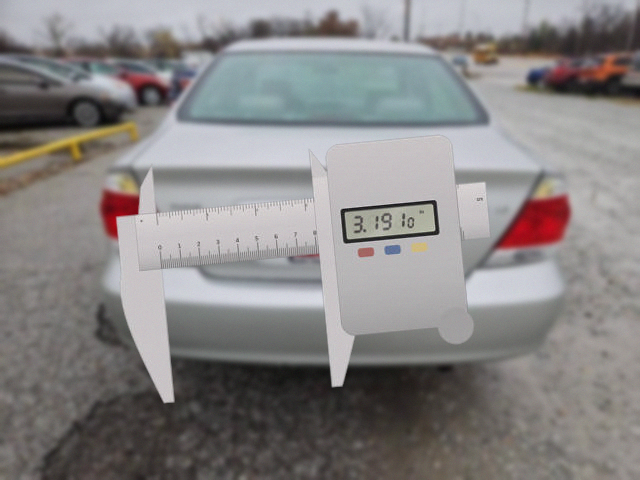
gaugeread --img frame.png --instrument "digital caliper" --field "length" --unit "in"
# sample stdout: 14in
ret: 3.1910in
